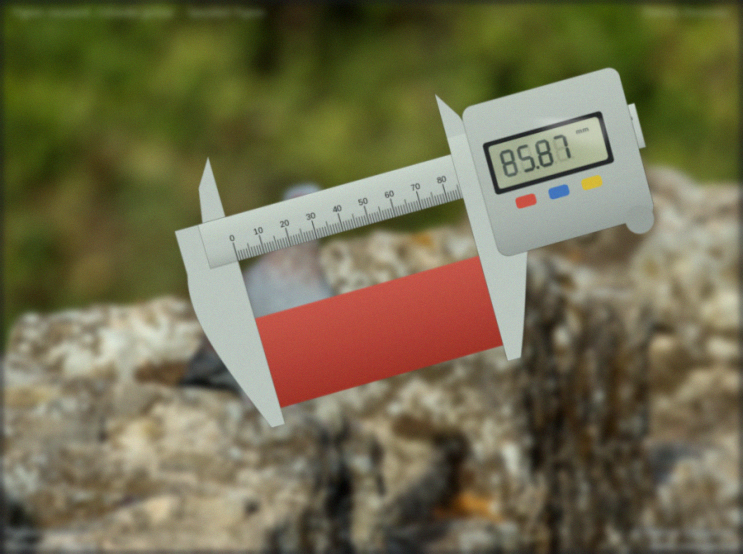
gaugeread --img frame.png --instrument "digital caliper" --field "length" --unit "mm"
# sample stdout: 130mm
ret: 85.87mm
